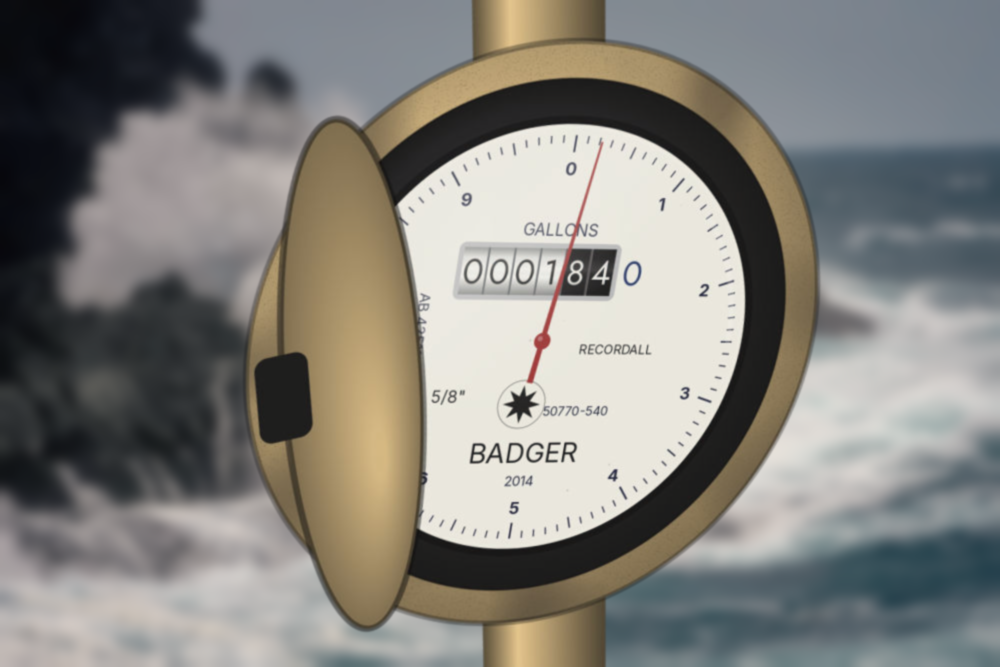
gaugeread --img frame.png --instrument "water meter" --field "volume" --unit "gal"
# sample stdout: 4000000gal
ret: 1840.2gal
